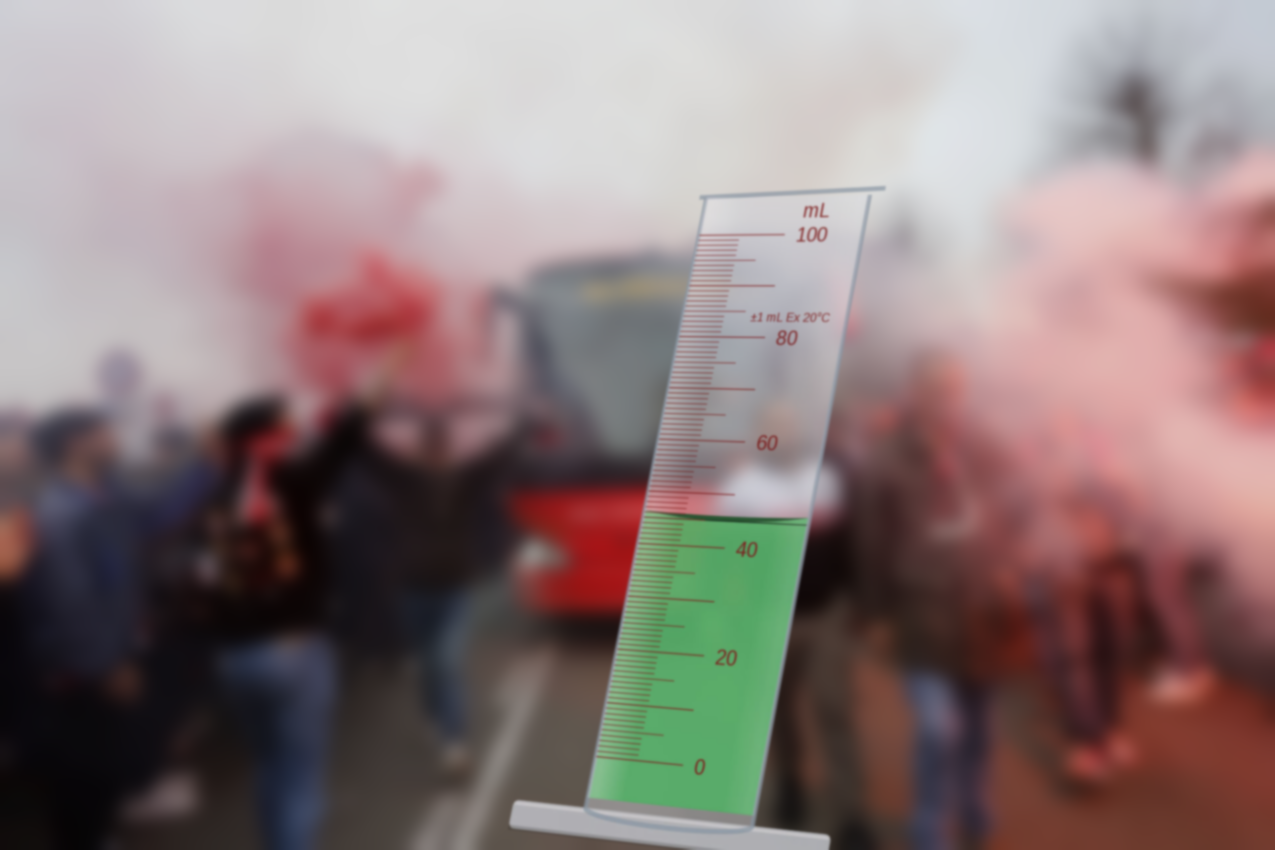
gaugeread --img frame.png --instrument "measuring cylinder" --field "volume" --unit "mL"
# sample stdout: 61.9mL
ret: 45mL
